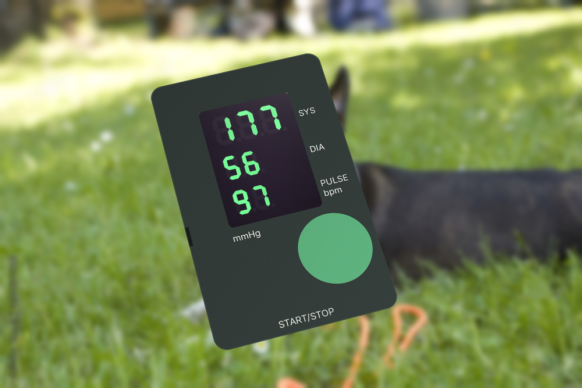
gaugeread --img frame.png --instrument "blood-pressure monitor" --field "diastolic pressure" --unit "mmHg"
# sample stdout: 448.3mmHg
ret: 56mmHg
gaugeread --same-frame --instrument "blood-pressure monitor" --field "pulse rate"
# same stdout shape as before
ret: 97bpm
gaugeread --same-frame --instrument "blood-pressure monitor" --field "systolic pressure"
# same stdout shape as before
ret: 177mmHg
